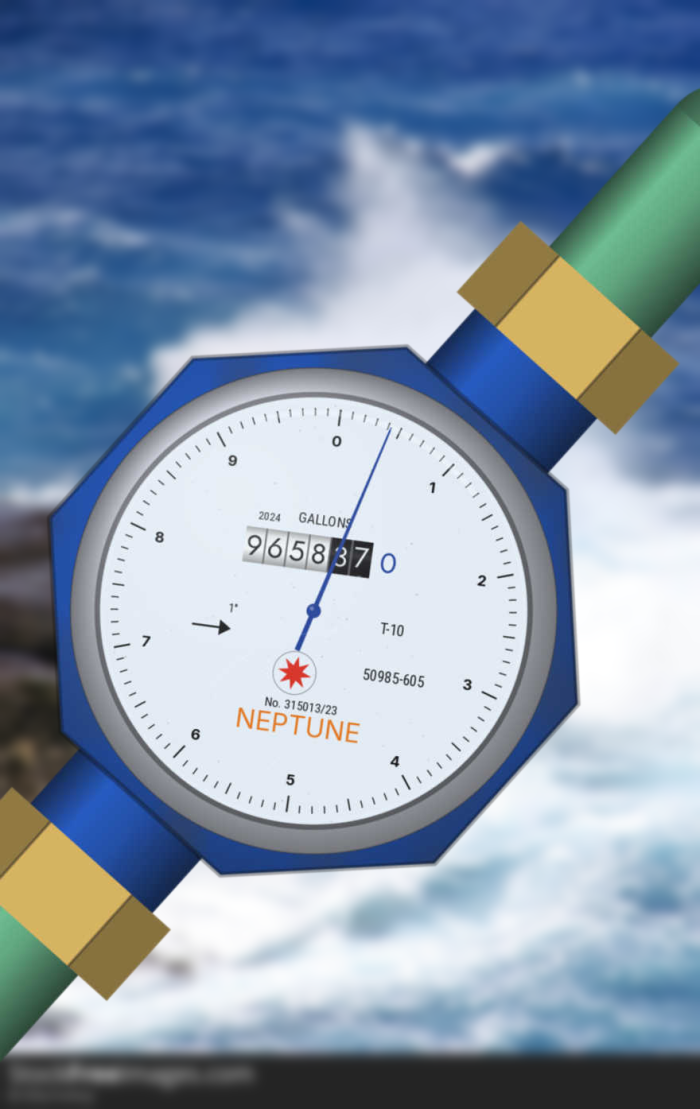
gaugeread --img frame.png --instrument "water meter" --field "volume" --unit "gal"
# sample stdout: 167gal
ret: 9658370.4gal
